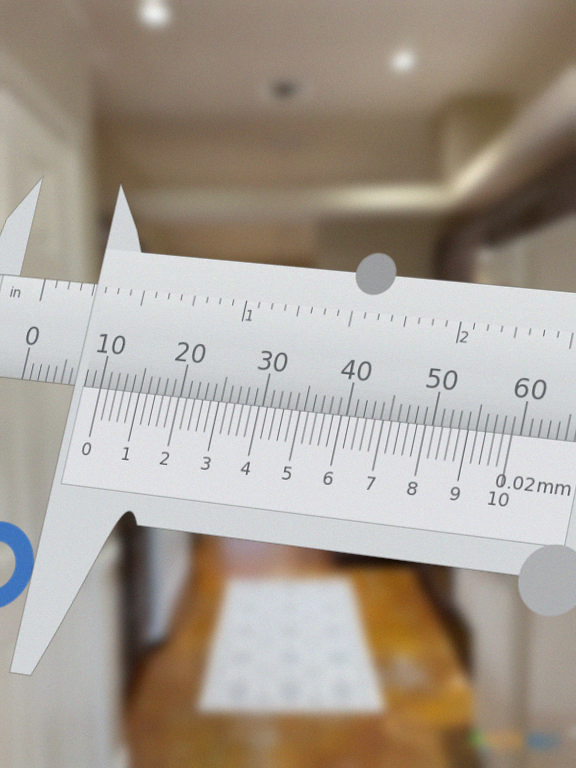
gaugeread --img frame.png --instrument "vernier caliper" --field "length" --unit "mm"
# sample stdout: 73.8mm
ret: 10.0mm
